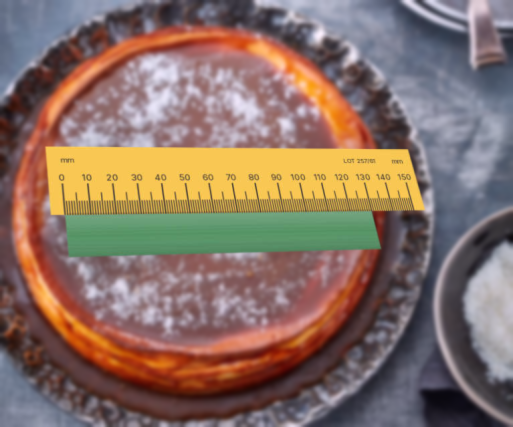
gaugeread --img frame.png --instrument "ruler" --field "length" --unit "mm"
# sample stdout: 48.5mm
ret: 130mm
